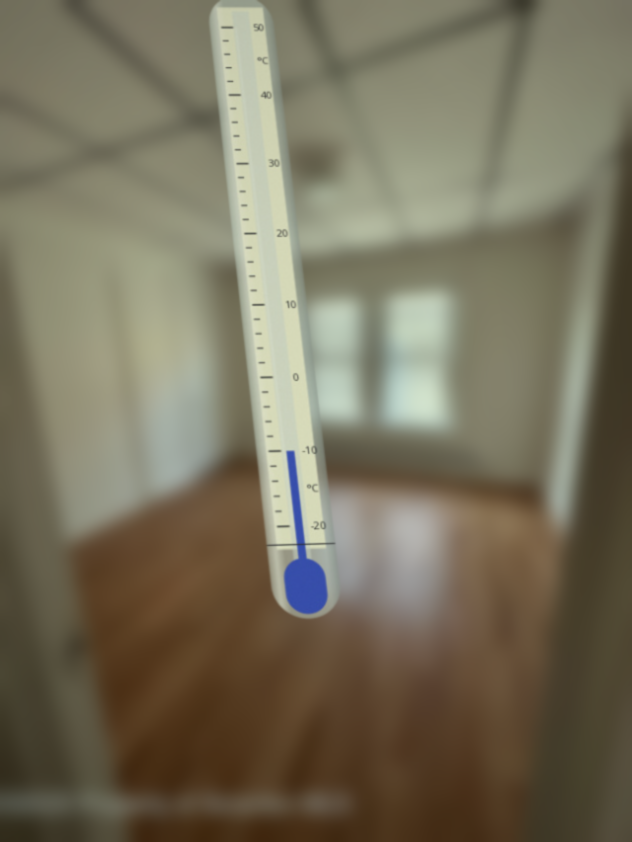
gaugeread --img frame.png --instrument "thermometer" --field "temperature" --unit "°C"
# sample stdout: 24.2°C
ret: -10°C
